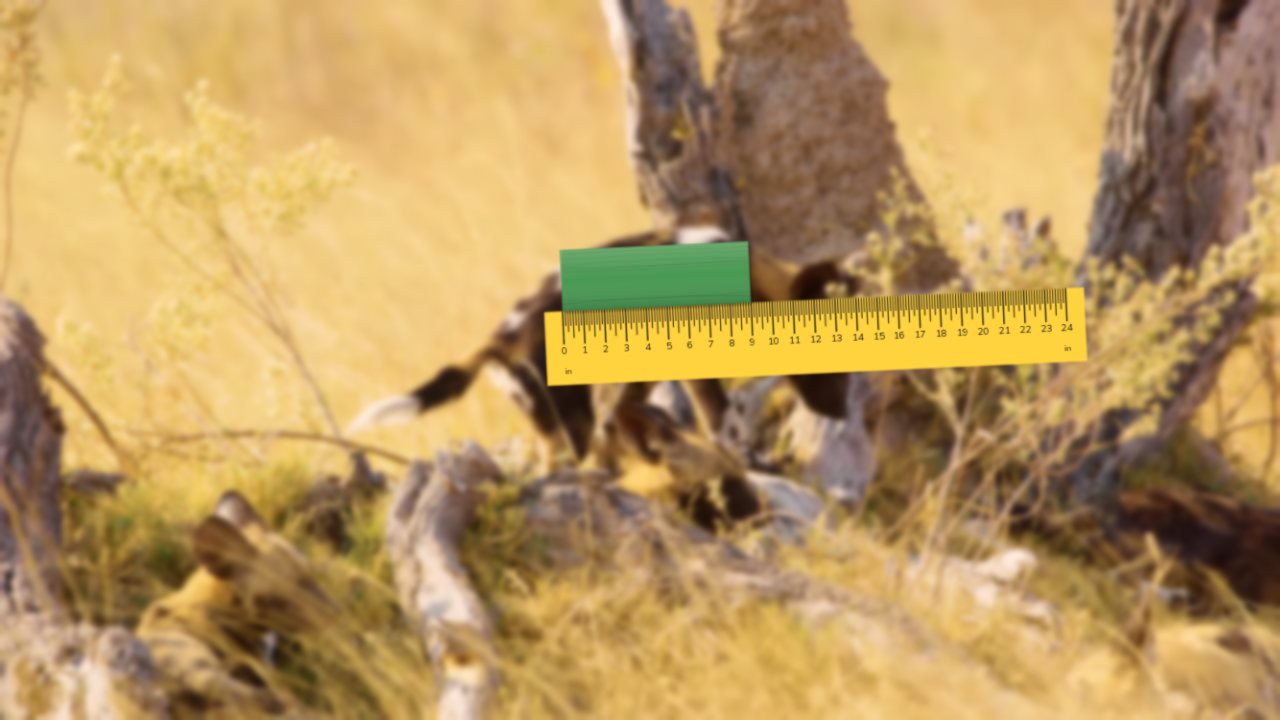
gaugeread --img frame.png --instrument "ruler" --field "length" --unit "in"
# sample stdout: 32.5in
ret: 9in
